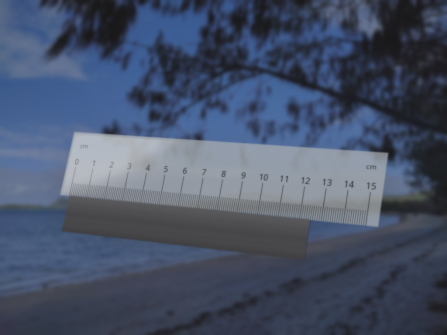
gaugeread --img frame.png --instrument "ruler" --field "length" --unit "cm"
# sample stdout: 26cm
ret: 12.5cm
